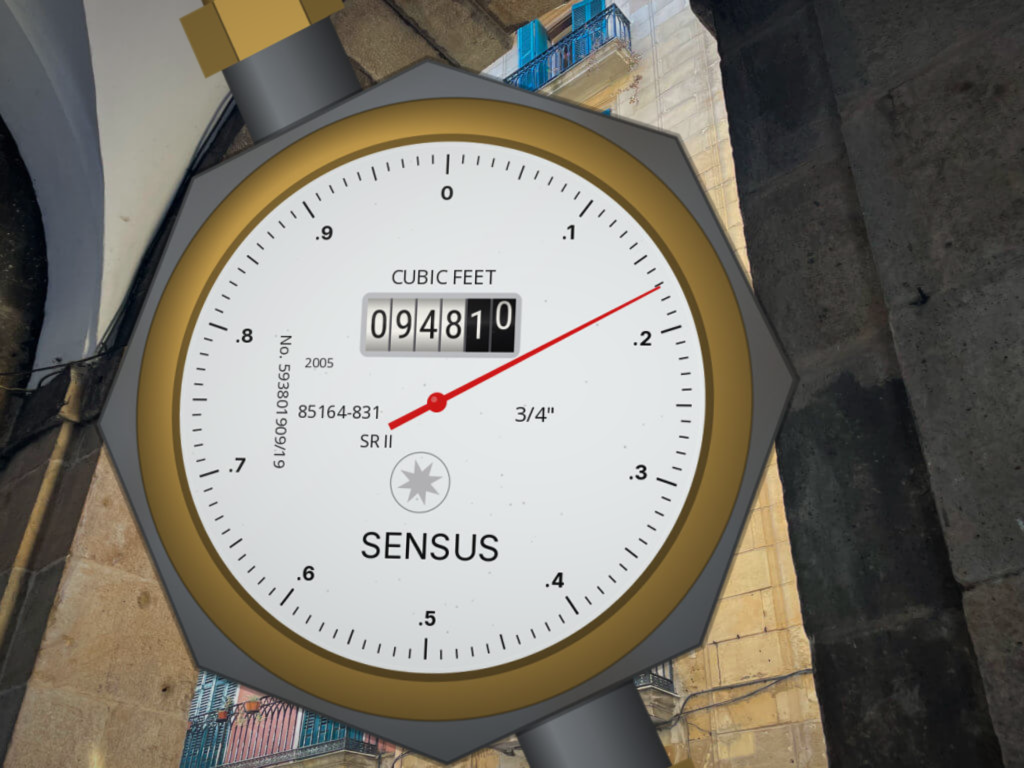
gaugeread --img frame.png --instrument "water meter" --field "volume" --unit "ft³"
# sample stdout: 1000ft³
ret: 94810.17ft³
